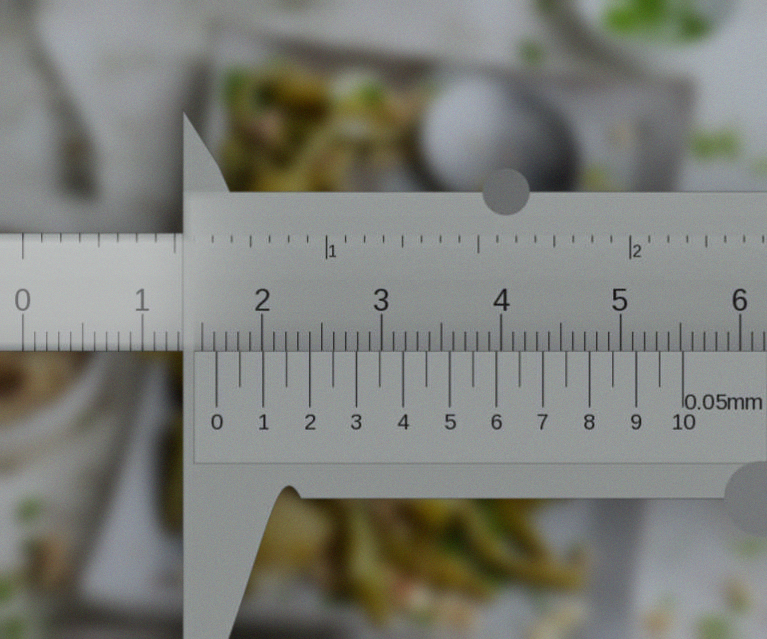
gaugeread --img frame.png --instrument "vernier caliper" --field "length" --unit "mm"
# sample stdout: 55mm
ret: 16.2mm
